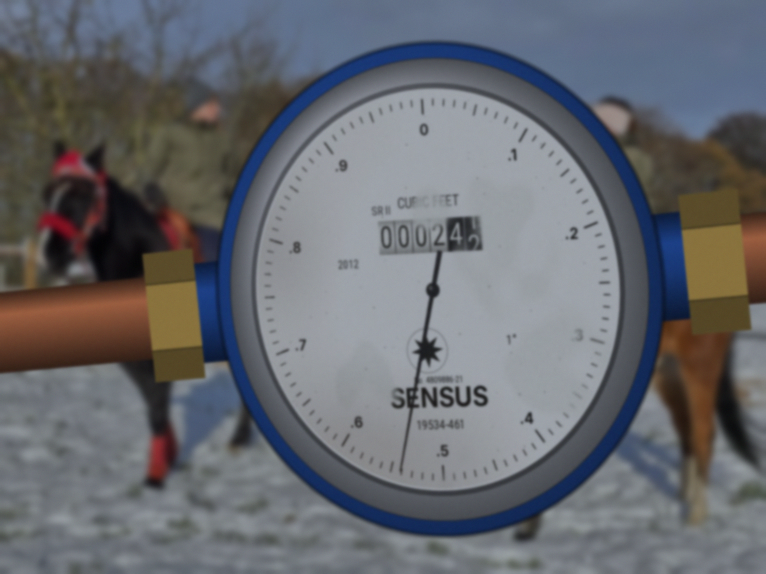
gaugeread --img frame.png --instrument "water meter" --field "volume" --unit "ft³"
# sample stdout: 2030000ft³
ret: 241.54ft³
